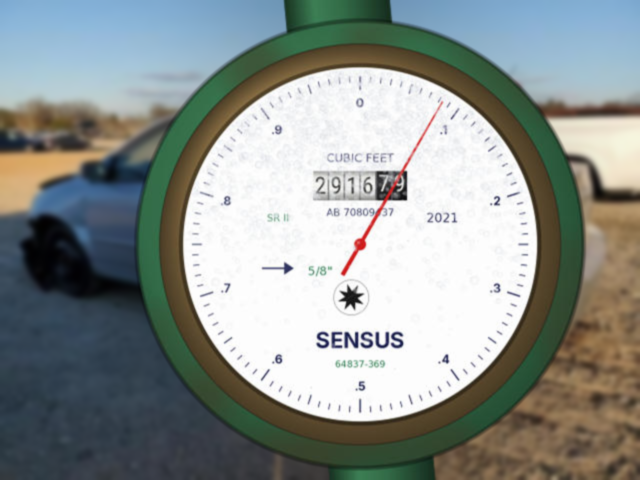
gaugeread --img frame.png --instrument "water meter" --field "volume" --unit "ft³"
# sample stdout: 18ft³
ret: 291679.08ft³
